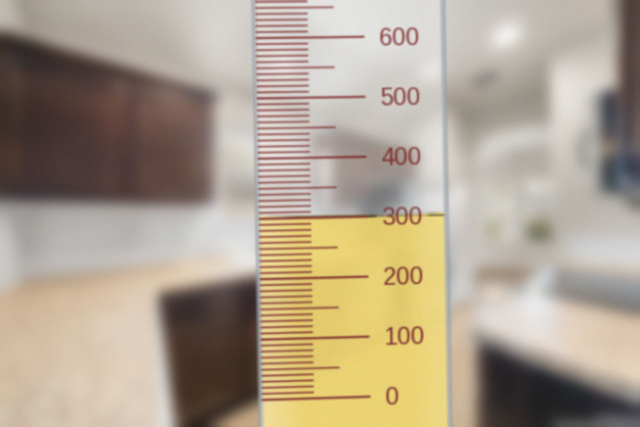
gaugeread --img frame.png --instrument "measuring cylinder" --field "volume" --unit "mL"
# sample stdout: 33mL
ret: 300mL
